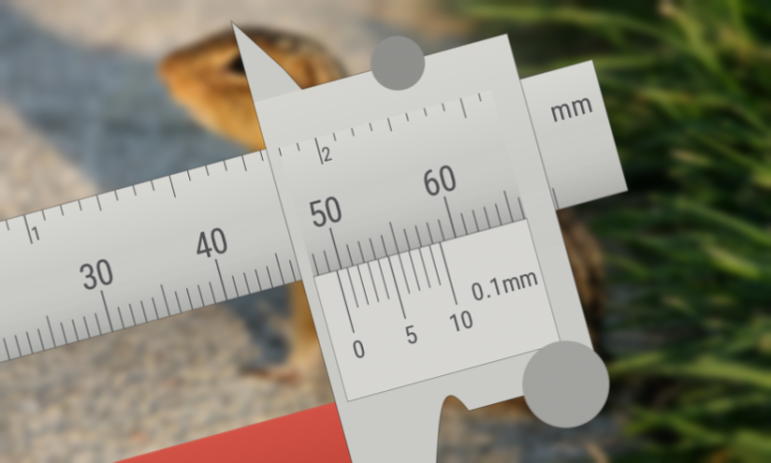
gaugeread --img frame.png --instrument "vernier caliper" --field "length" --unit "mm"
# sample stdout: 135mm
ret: 49.6mm
